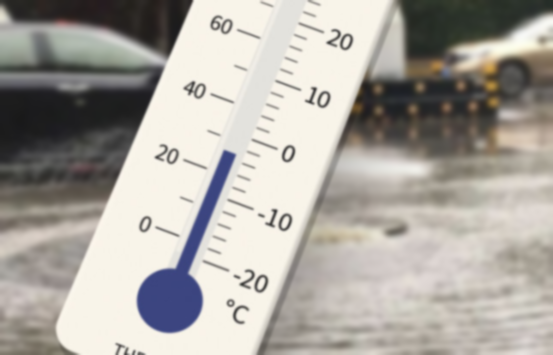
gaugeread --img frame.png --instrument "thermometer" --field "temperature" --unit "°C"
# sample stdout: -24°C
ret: -3°C
